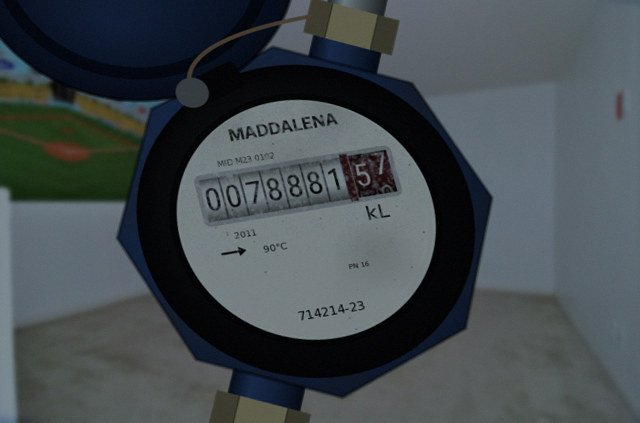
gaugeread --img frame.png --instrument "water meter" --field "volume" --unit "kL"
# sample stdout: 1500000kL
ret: 78881.57kL
